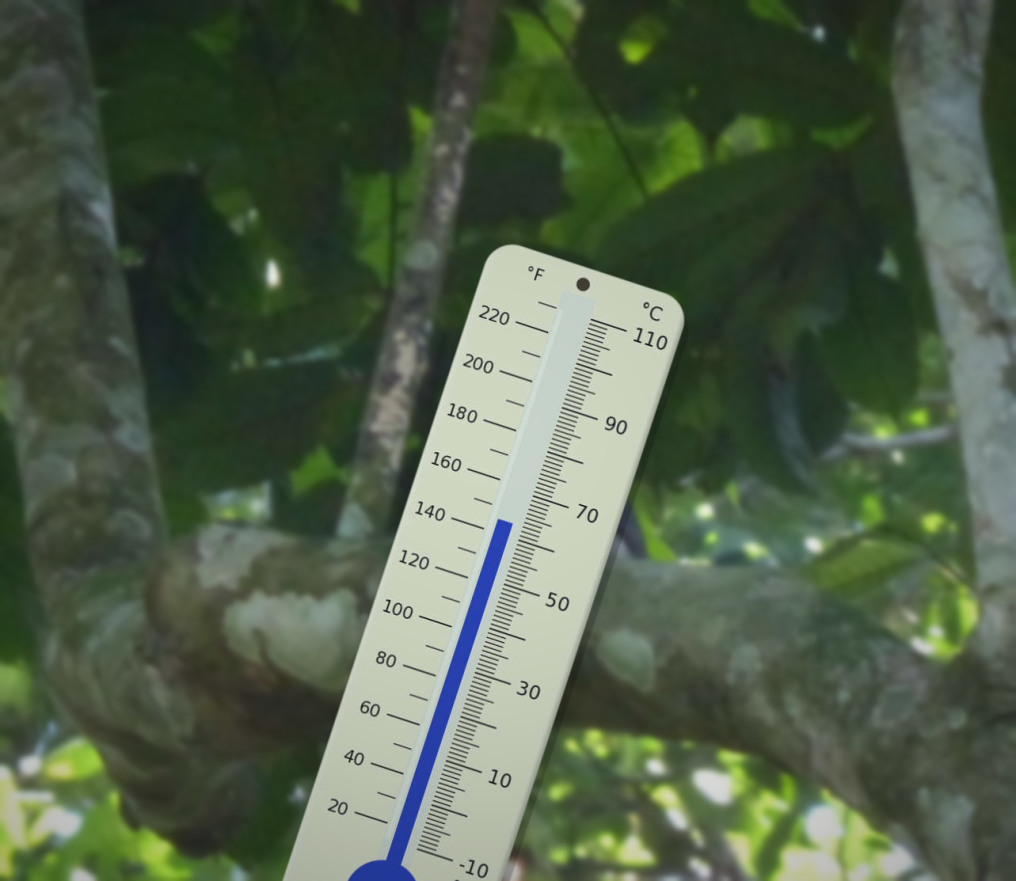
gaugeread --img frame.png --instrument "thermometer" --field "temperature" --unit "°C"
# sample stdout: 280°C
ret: 63°C
